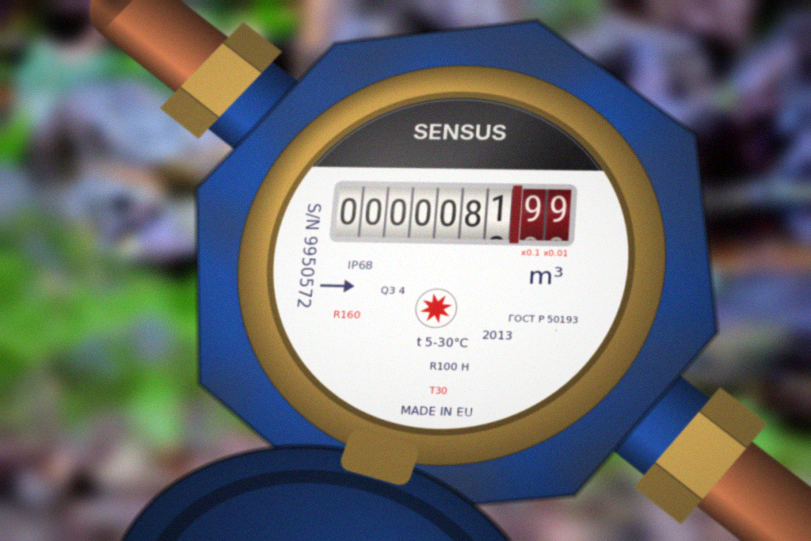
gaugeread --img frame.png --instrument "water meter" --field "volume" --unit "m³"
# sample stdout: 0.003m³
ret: 81.99m³
